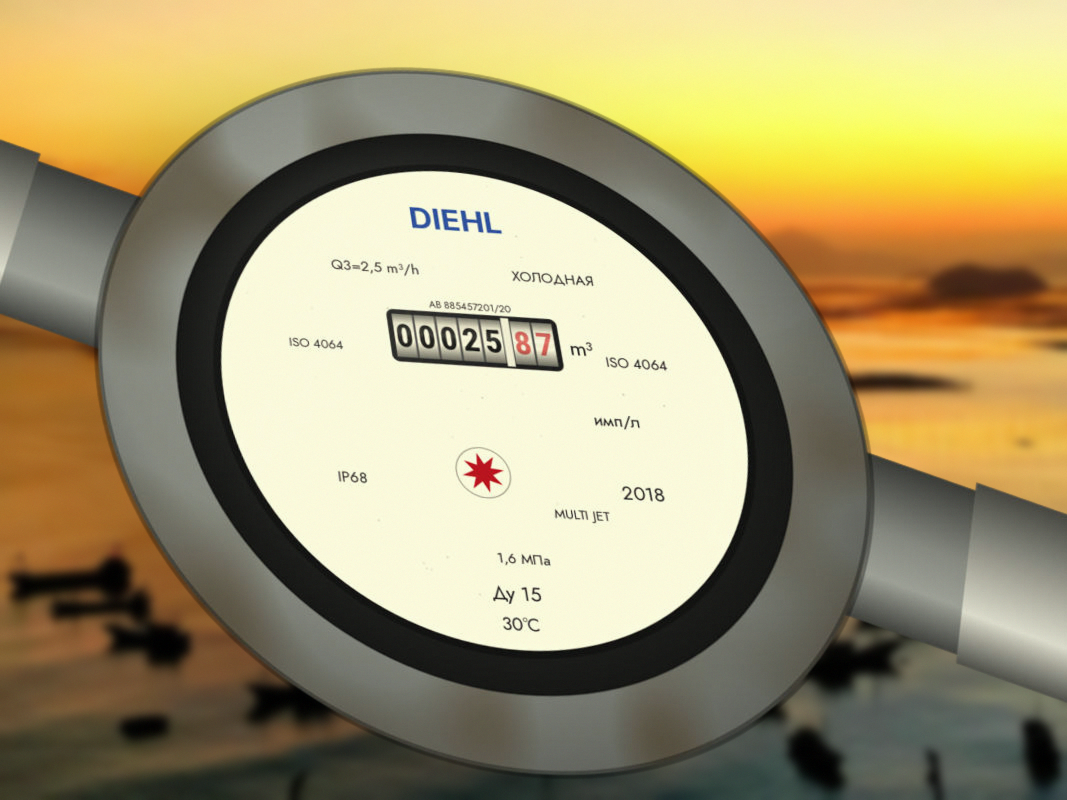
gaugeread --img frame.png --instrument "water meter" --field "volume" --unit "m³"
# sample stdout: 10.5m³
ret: 25.87m³
